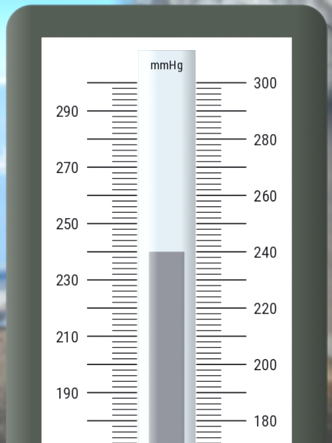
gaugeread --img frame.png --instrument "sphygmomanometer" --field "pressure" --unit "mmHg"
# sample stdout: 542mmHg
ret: 240mmHg
